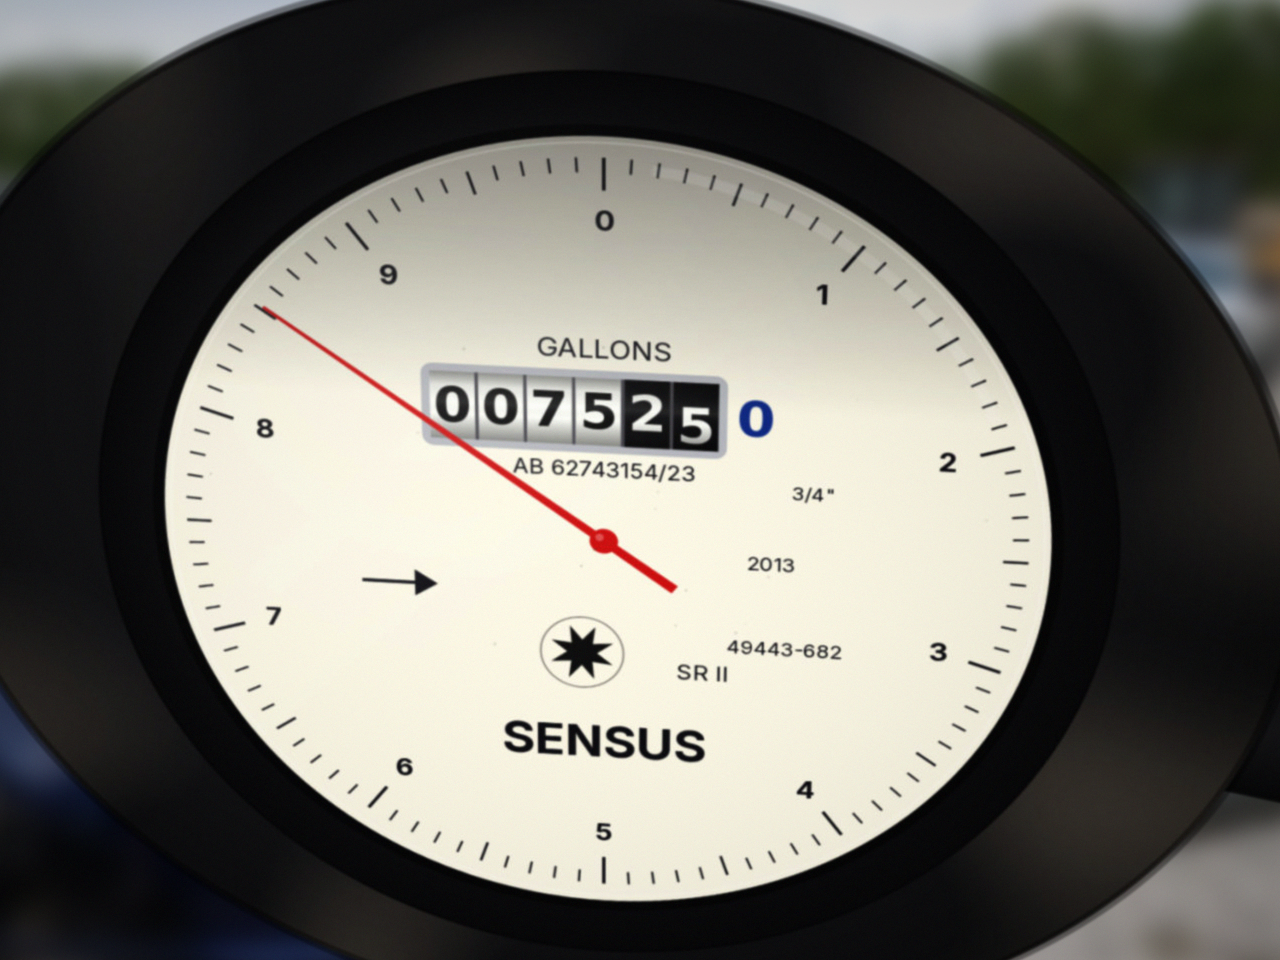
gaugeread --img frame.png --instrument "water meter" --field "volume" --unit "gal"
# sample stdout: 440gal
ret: 75248.5gal
